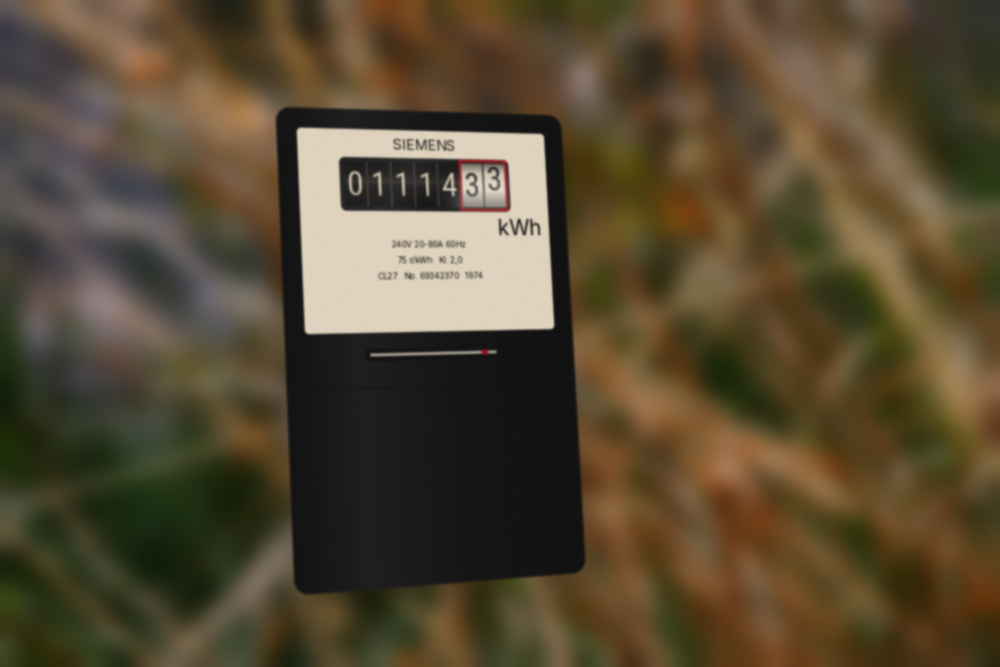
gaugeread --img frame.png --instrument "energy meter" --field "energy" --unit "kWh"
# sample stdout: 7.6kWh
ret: 1114.33kWh
